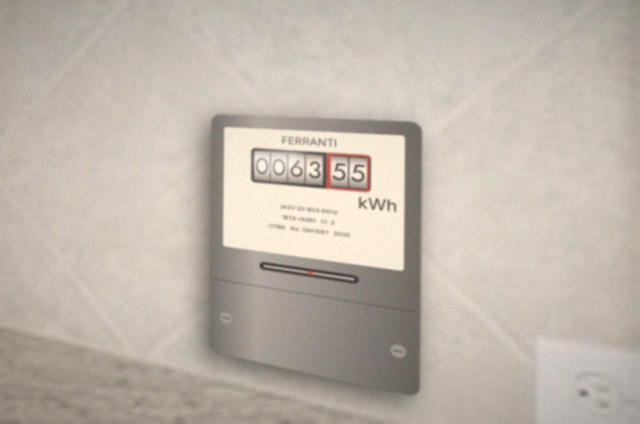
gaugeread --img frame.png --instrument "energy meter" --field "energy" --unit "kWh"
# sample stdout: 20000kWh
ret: 63.55kWh
